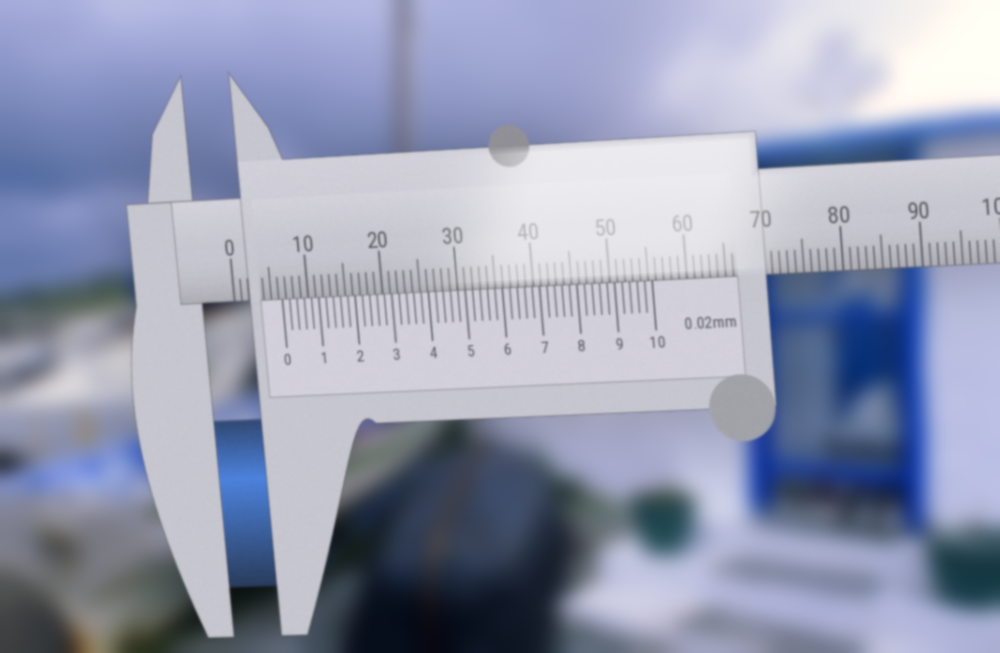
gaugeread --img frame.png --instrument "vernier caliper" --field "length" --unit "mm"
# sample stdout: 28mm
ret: 6.5mm
